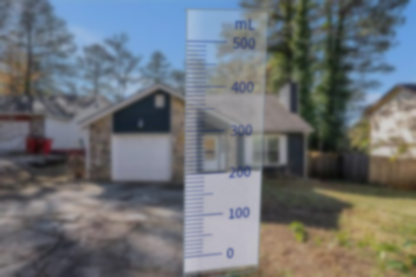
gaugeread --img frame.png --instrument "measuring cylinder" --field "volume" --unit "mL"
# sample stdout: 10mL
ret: 200mL
